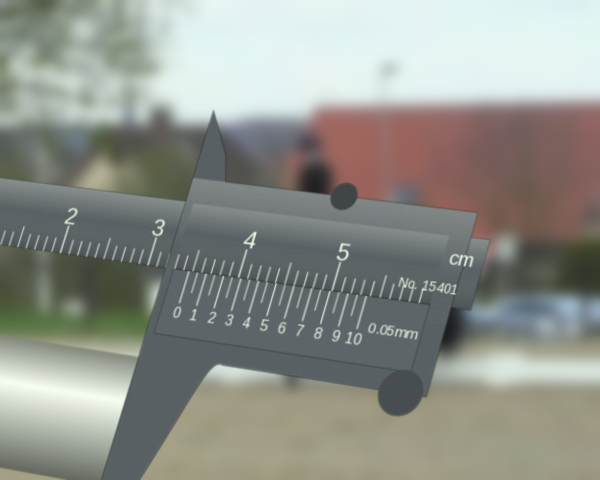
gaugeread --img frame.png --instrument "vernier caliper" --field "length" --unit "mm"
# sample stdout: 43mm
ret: 34.6mm
